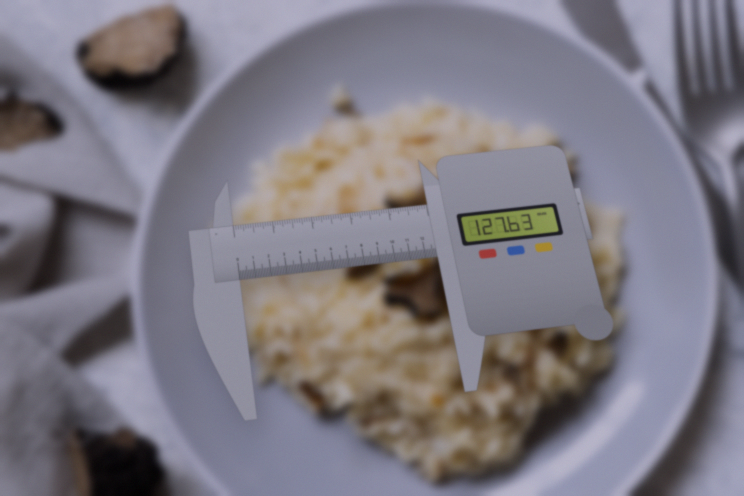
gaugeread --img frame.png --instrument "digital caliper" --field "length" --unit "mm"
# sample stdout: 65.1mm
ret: 127.63mm
